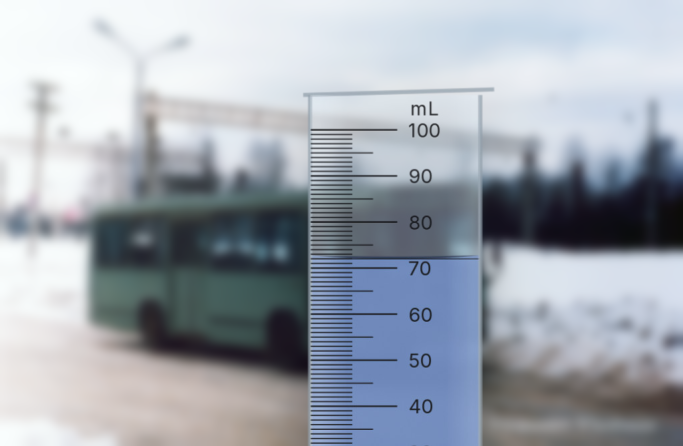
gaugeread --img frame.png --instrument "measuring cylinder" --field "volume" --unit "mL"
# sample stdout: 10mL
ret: 72mL
